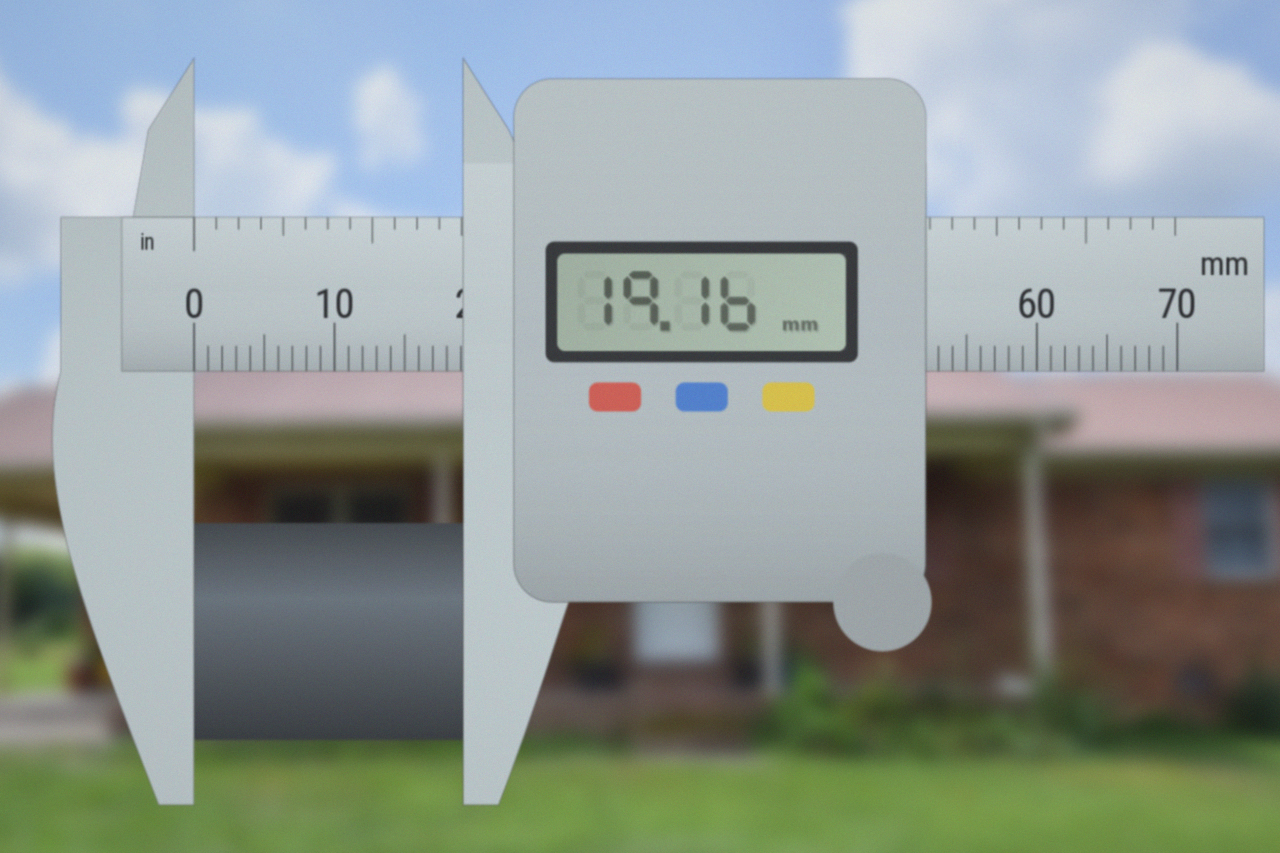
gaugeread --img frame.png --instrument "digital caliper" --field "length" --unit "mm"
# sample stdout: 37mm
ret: 19.16mm
